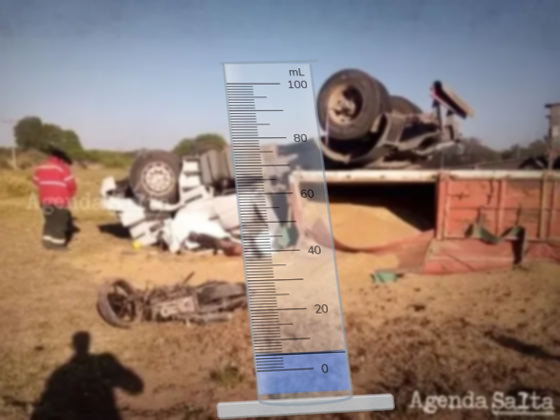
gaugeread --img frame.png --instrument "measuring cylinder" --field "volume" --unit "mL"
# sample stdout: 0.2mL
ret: 5mL
